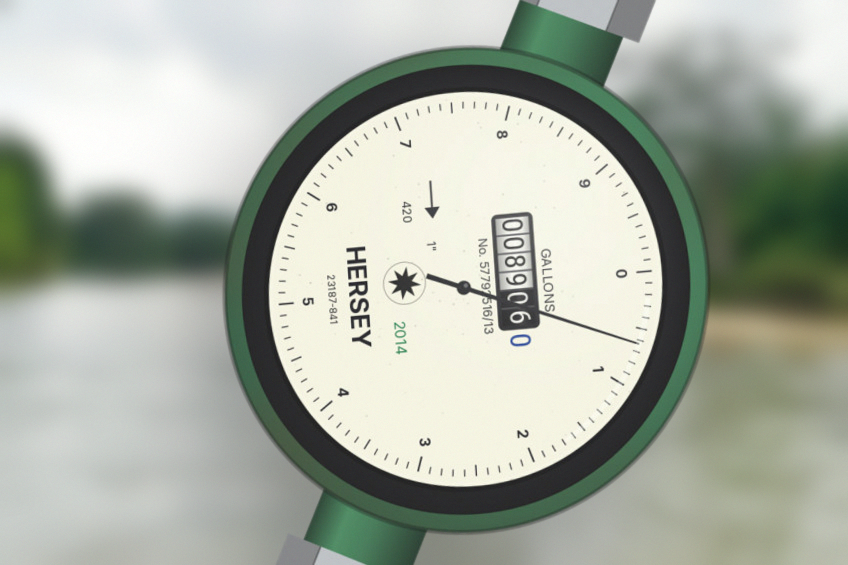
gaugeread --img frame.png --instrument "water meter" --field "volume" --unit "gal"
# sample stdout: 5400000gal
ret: 89060.6gal
